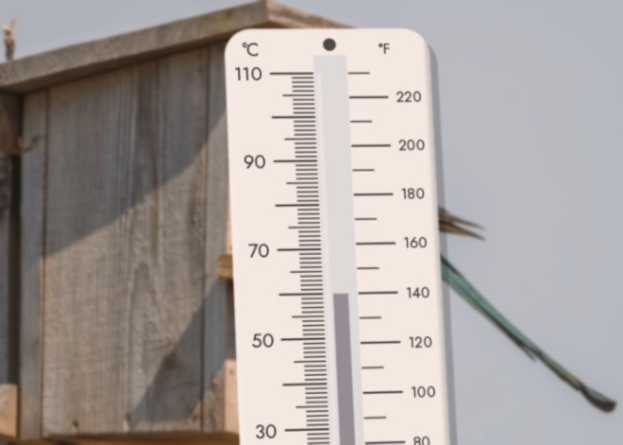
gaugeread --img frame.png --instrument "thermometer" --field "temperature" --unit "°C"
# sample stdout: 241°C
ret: 60°C
